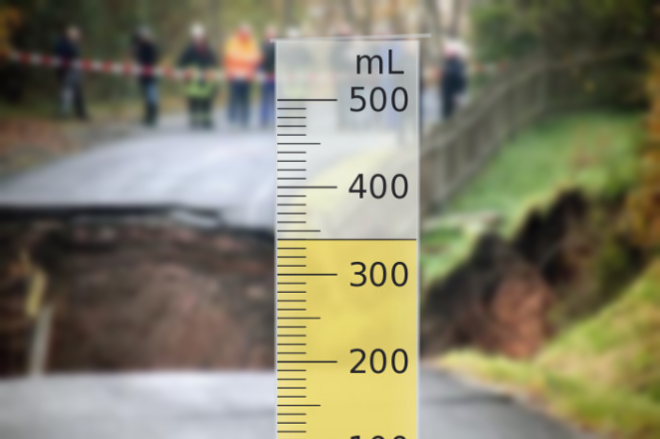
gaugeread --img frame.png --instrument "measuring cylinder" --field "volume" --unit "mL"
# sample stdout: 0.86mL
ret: 340mL
